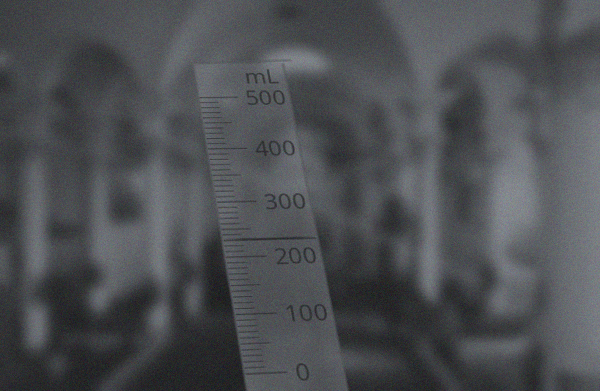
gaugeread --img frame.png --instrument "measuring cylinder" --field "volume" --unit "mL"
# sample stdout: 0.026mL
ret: 230mL
